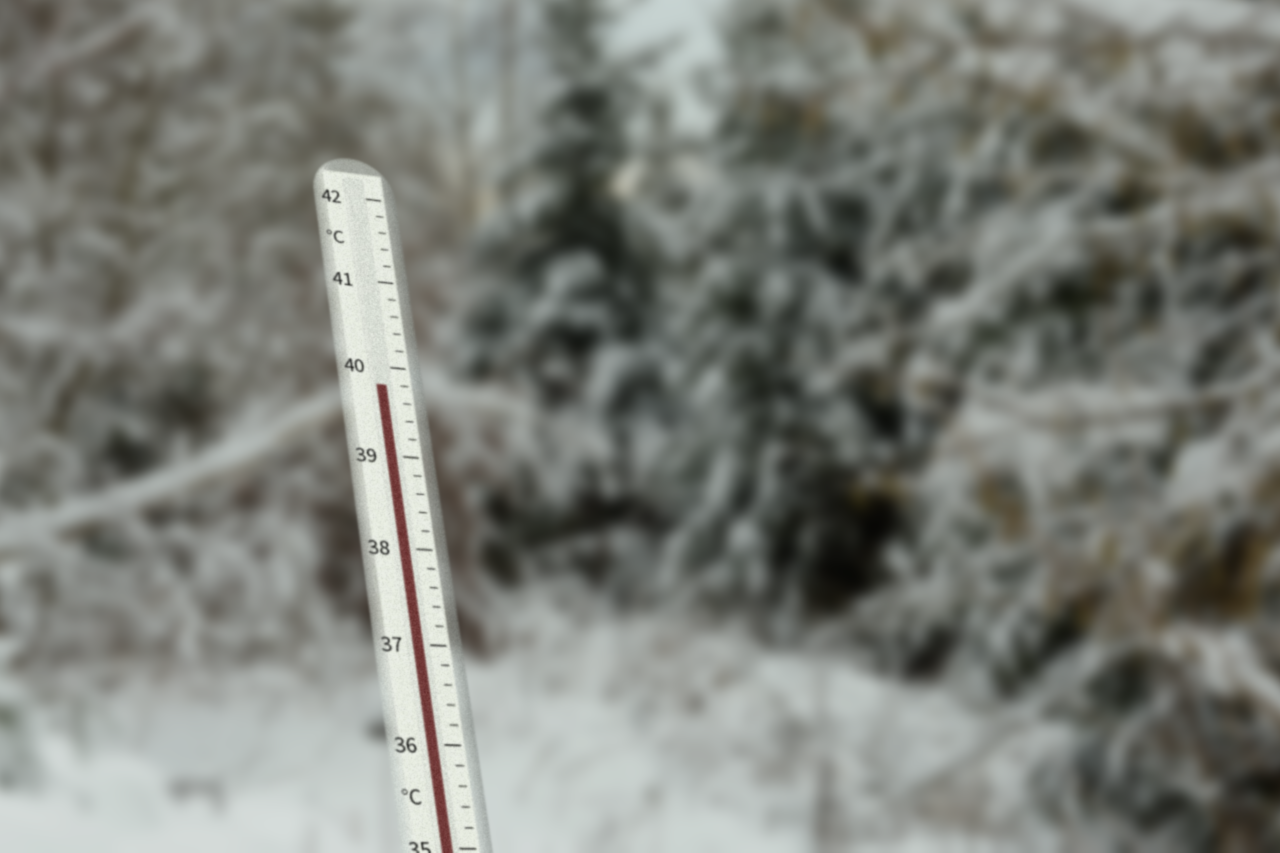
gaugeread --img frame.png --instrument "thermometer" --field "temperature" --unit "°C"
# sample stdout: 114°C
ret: 39.8°C
